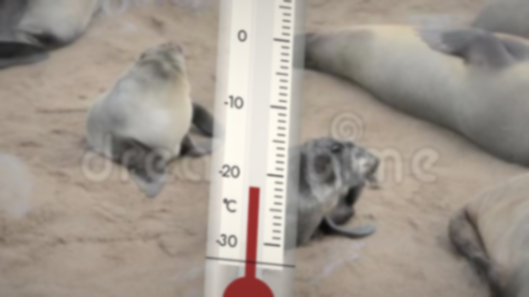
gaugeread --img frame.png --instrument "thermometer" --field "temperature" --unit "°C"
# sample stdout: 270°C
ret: -22°C
